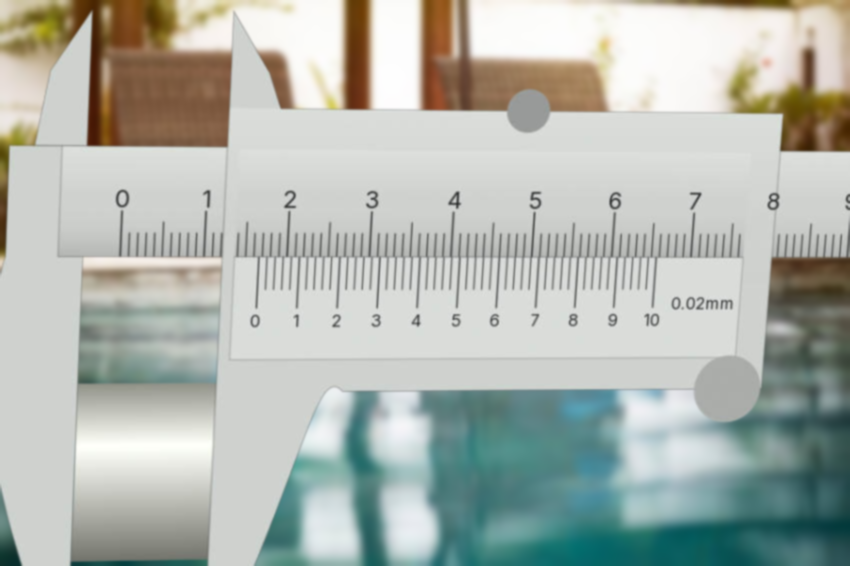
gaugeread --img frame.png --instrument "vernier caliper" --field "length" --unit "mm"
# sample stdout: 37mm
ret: 16.6mm
